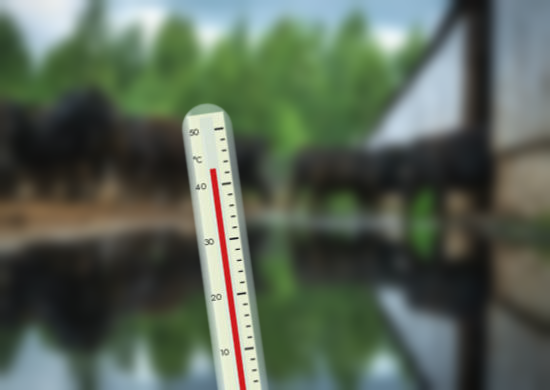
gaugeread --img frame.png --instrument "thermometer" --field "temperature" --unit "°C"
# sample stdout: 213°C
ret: 43°C
